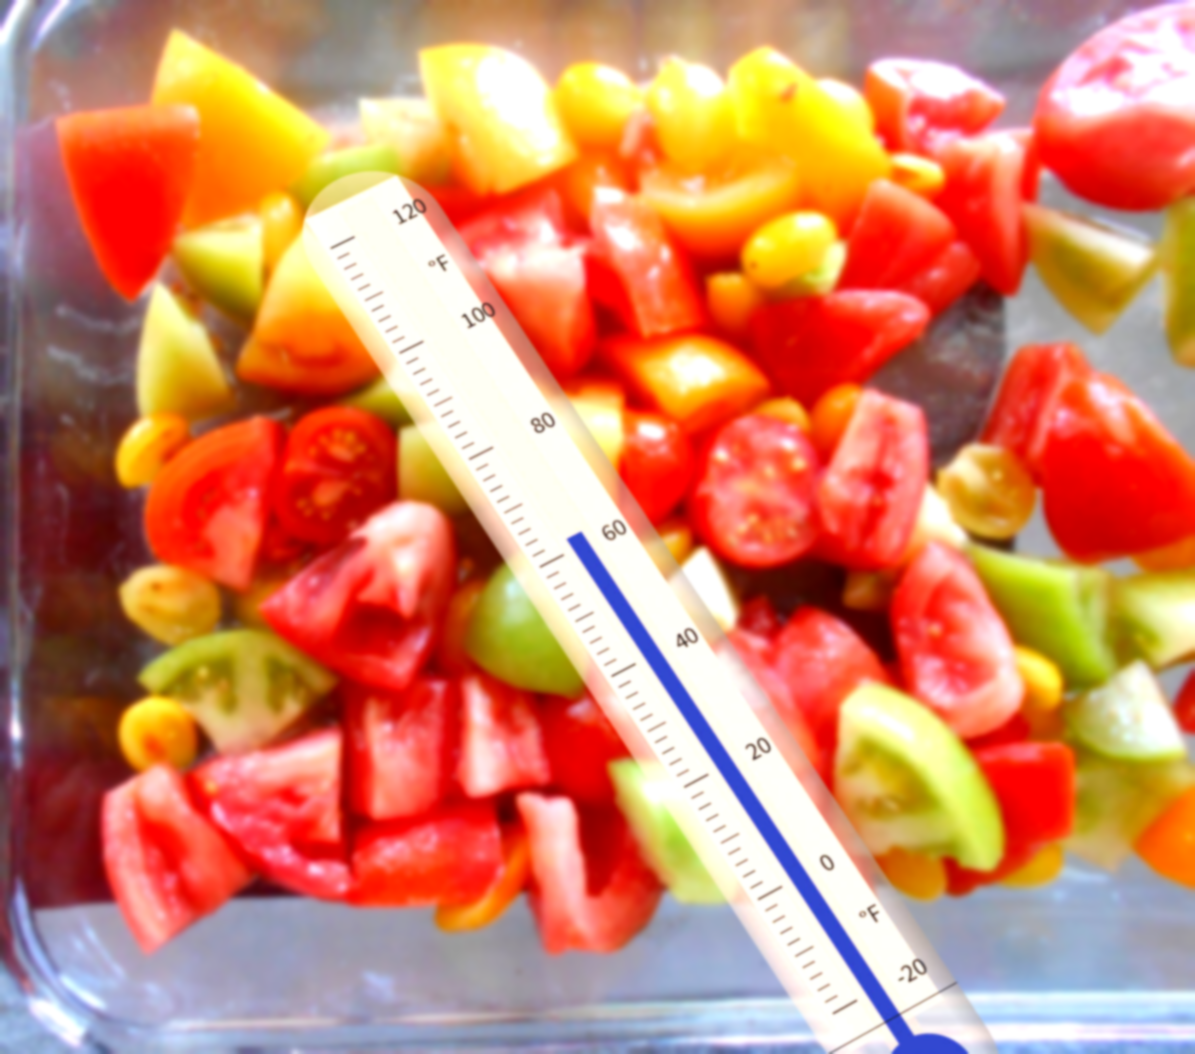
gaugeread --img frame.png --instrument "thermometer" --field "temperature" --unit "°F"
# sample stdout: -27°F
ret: 62°F
